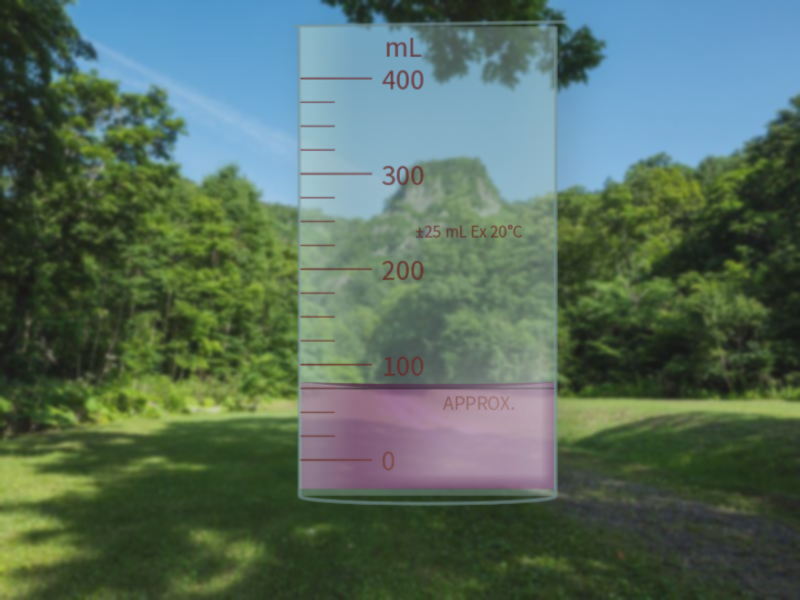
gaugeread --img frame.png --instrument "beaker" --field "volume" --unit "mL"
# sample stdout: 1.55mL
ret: 75mL
